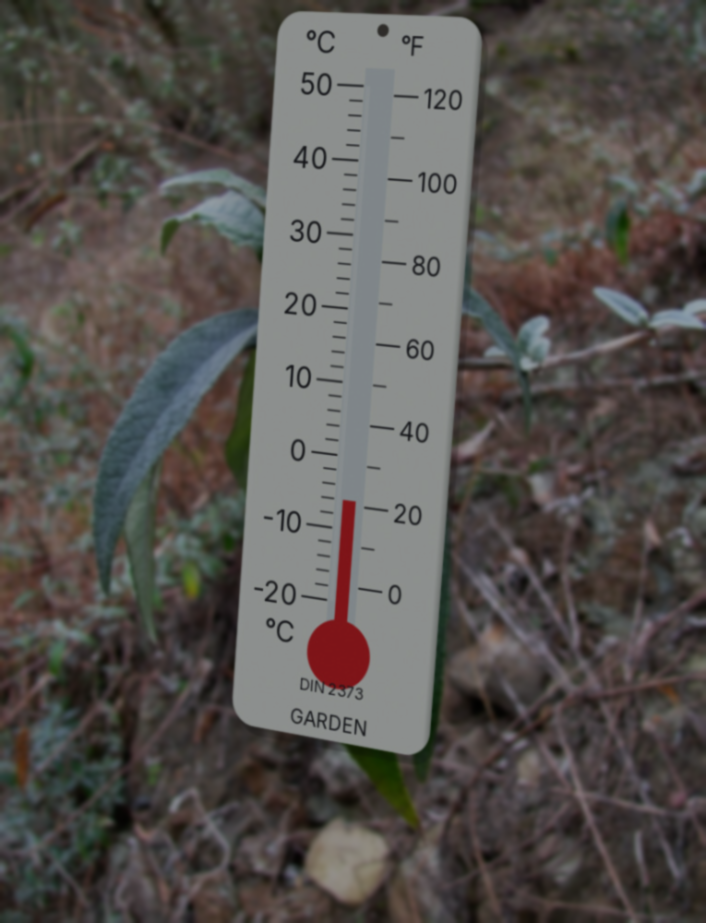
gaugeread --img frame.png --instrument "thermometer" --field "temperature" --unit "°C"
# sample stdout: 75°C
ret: -6°C
